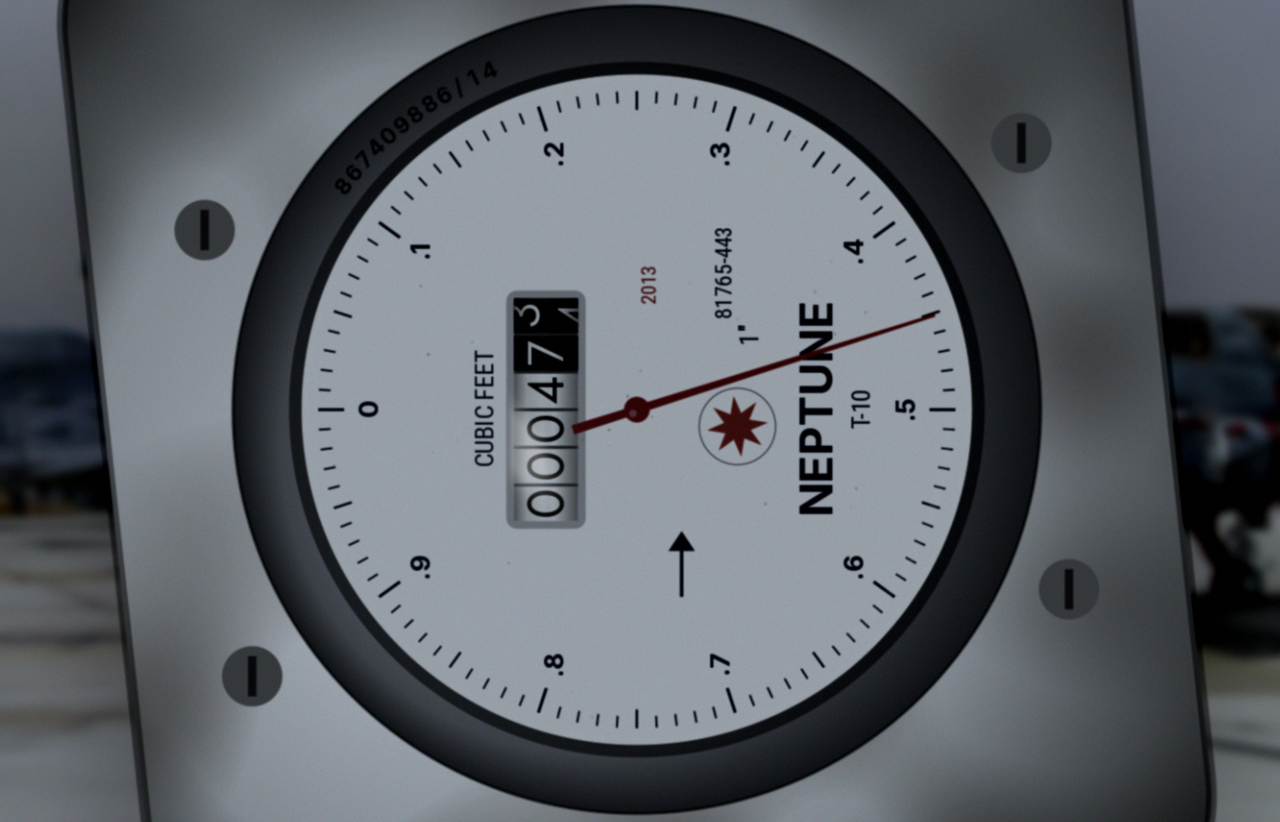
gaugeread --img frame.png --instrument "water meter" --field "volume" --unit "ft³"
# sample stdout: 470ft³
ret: 473.45ft³
